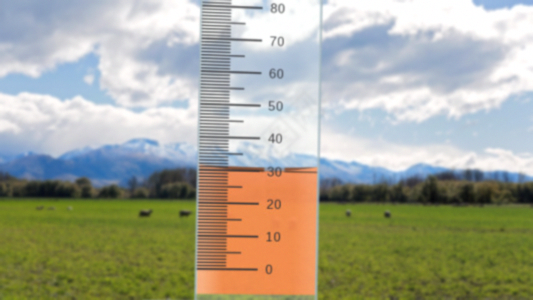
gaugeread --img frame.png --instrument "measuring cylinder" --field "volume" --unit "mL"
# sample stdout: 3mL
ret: 30mL
